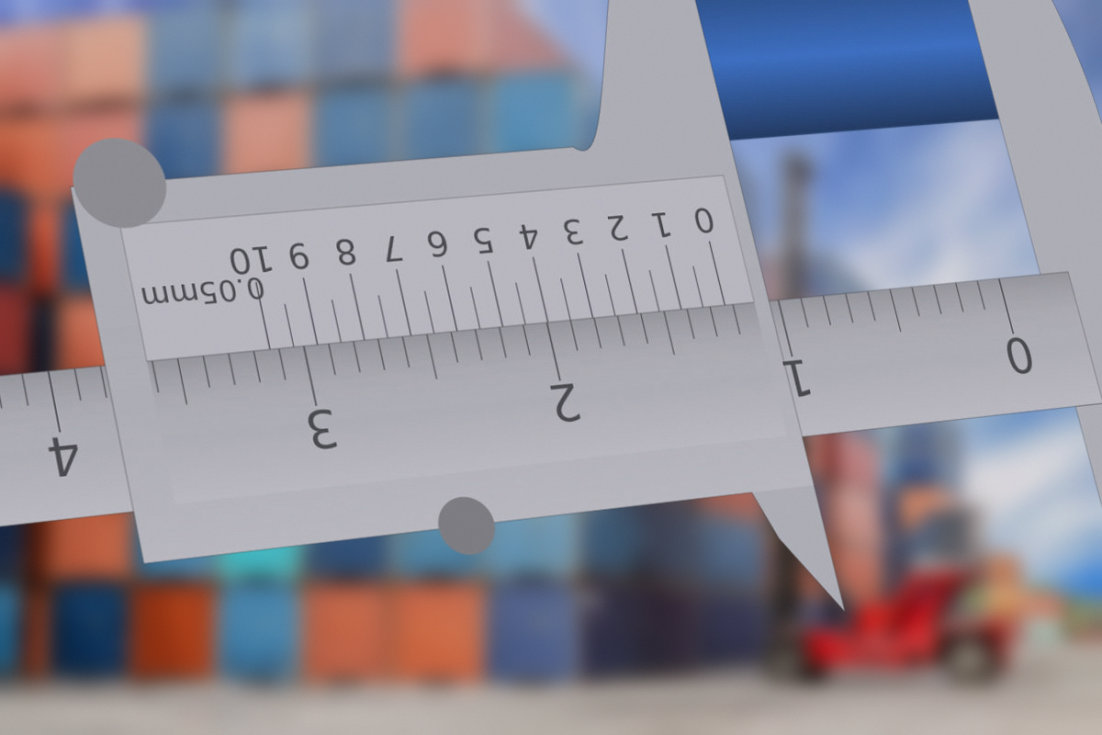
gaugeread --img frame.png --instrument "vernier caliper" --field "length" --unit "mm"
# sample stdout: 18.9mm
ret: 12.35mm
